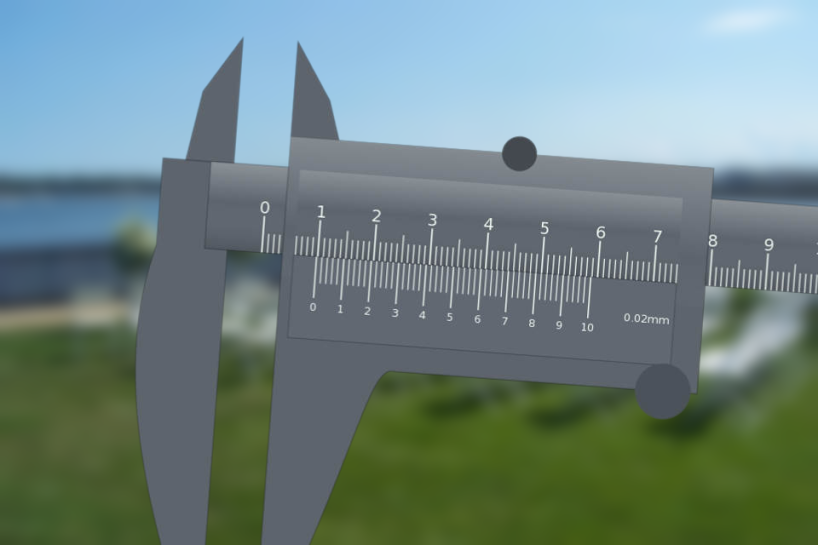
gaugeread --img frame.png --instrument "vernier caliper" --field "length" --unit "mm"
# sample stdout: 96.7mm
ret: 9.8mm
